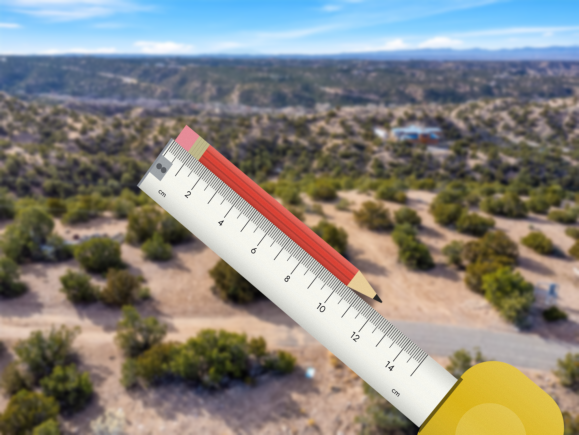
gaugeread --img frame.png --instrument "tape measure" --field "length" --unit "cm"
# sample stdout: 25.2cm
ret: 12cm
